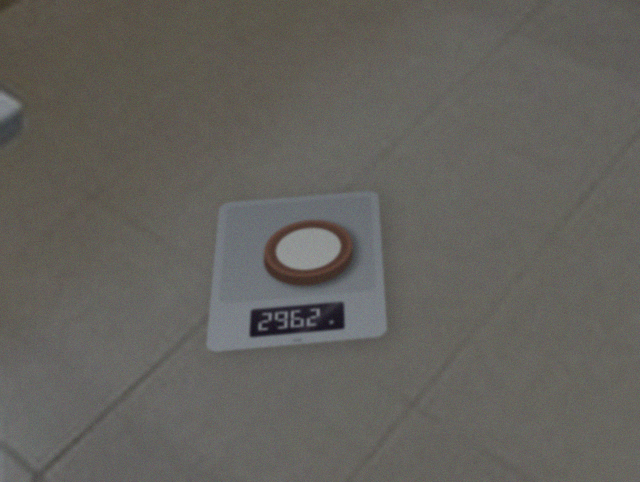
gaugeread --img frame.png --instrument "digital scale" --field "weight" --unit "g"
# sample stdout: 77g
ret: 2962g
